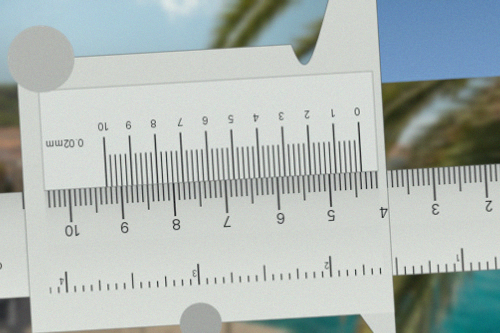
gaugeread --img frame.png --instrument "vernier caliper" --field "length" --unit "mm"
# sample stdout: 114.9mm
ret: 43.8mm
